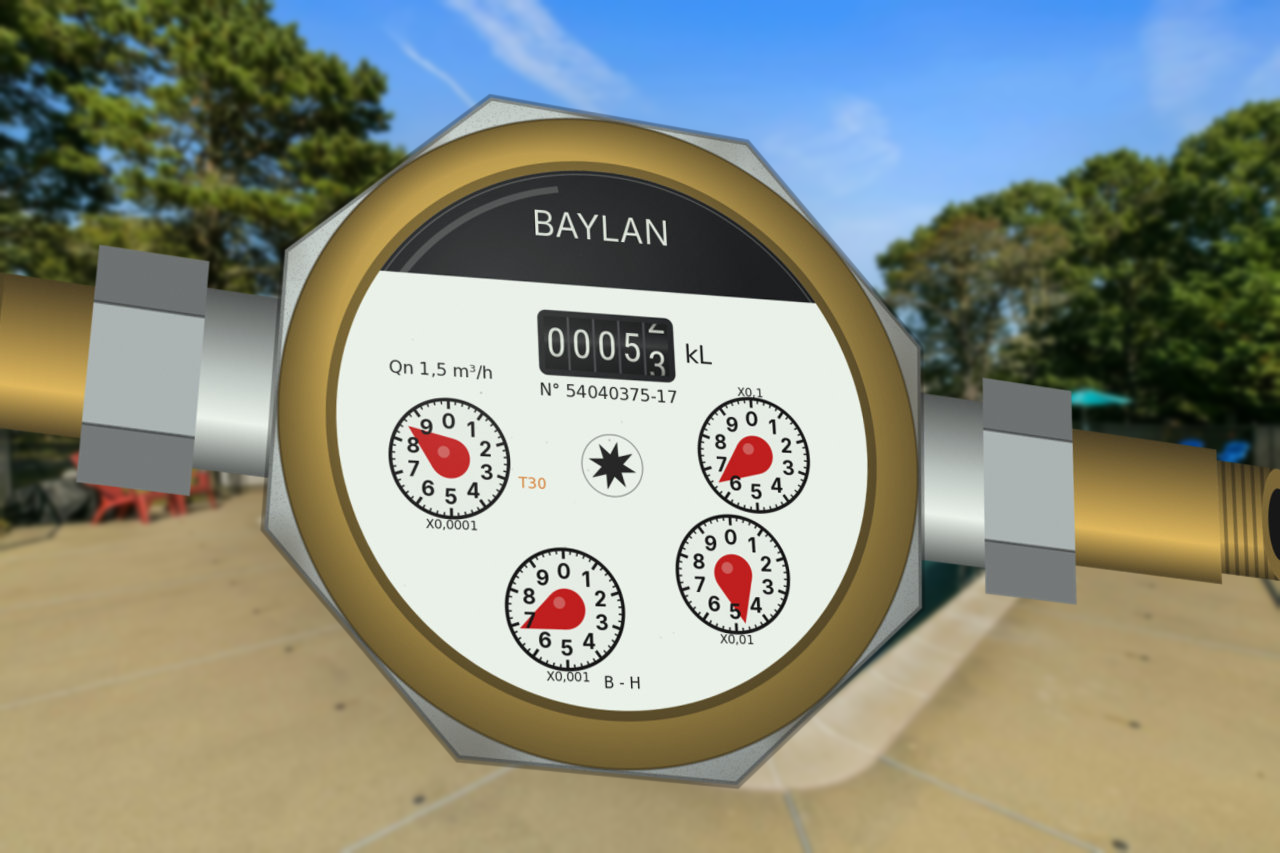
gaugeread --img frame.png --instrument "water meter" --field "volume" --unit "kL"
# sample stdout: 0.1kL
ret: 52.6468kL
